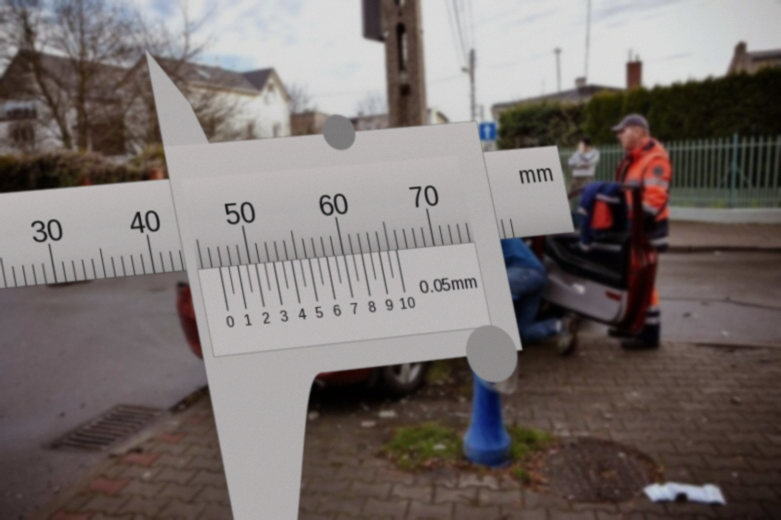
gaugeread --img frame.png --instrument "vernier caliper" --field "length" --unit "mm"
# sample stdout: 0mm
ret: 46.8mm
